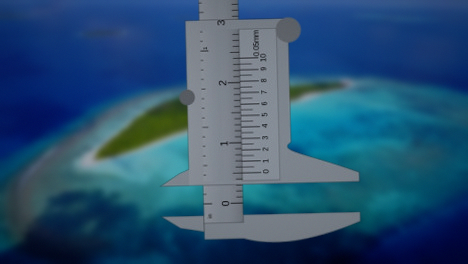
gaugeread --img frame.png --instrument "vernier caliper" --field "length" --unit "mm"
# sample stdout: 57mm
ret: 5.0mm
